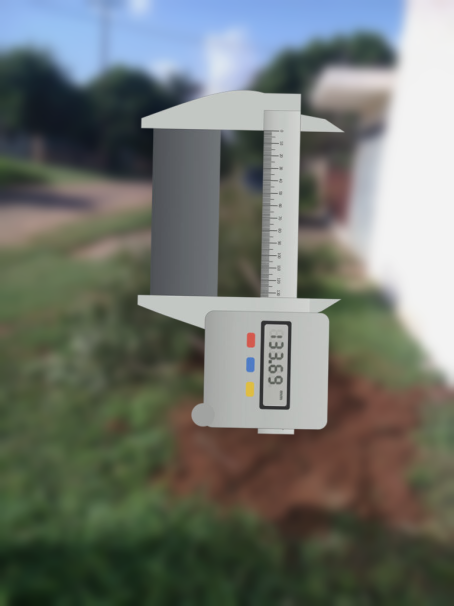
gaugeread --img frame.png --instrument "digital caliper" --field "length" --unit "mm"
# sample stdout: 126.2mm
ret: 133.69mm
